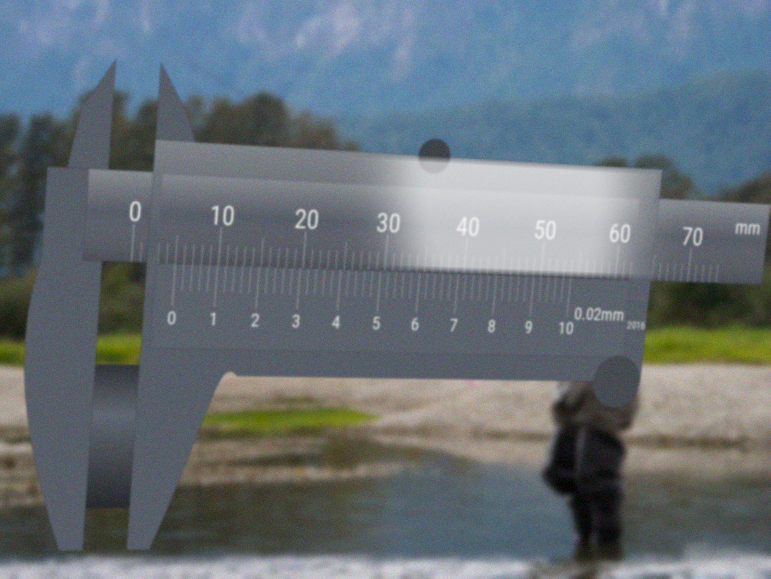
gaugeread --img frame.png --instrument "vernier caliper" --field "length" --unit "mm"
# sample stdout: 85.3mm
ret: 5.0mm
